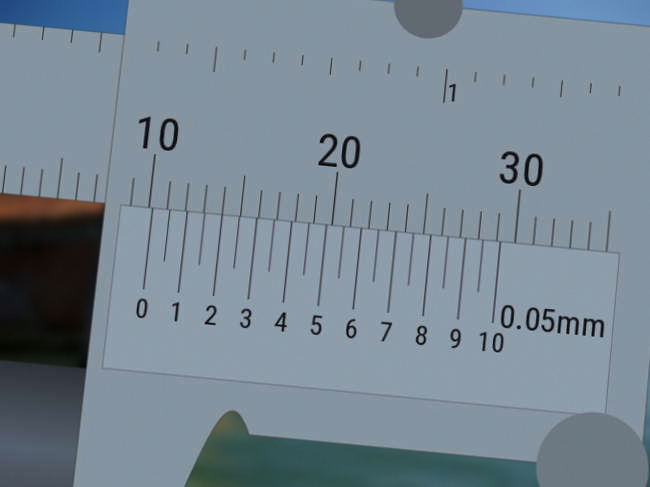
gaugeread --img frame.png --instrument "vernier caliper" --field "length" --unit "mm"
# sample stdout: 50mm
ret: 10.2mm
